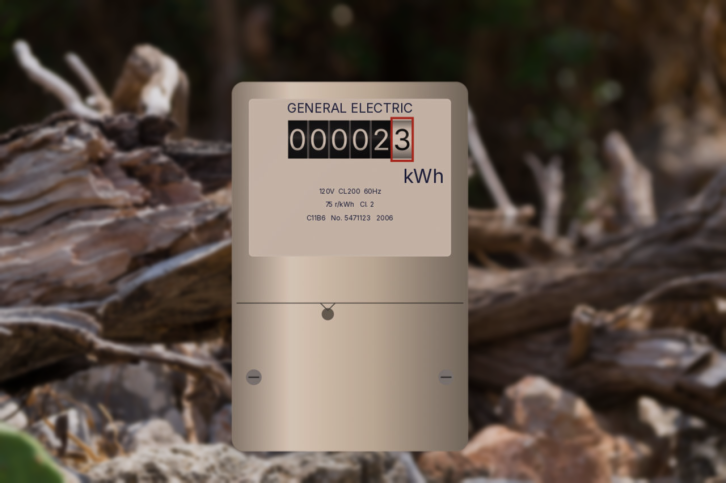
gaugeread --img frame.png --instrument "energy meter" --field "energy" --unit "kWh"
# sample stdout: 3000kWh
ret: 2.3kWh
